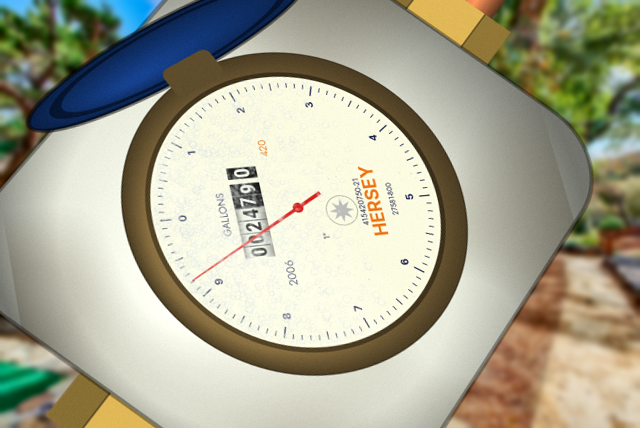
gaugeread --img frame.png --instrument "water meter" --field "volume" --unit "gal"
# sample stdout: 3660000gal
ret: 24789.2gal
